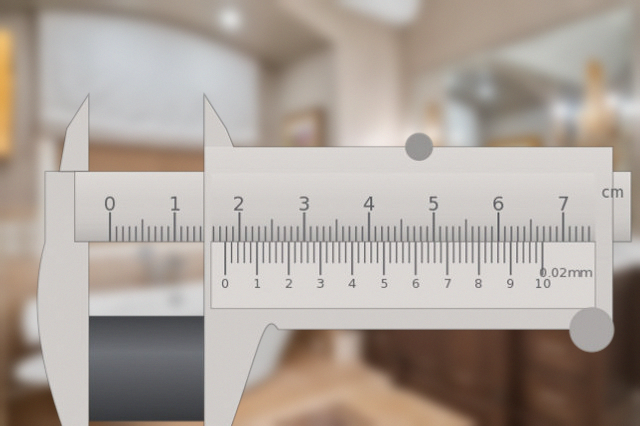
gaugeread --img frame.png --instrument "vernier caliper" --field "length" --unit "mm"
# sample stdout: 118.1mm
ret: 17.8mm
